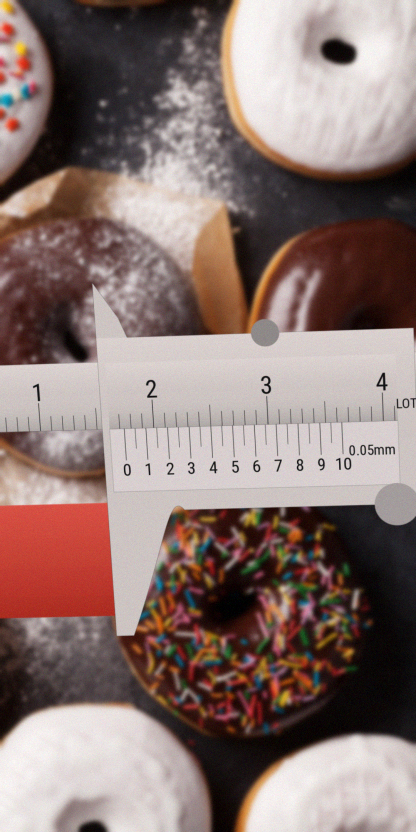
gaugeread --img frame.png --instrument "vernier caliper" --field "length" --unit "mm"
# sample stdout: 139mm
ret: 17.4mm
